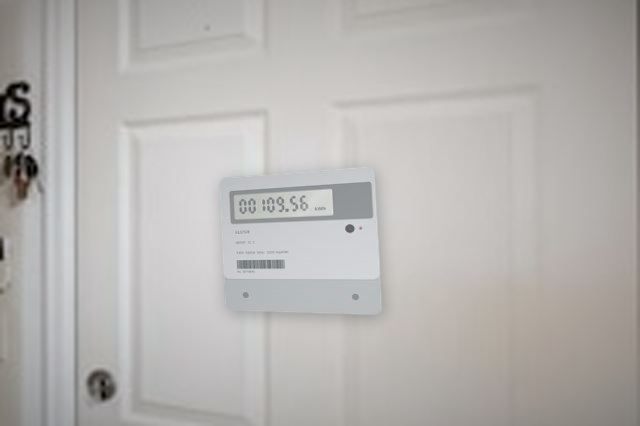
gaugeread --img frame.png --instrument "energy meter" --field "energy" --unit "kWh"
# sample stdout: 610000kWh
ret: 109.56kWh
